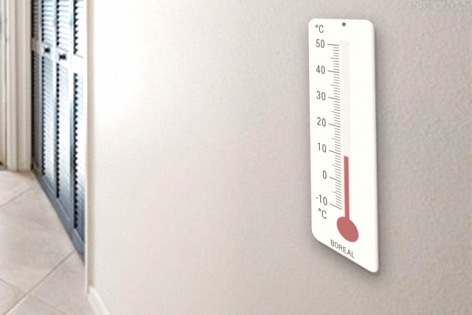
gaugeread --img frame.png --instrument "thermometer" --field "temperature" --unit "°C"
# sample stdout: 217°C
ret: 10°C
